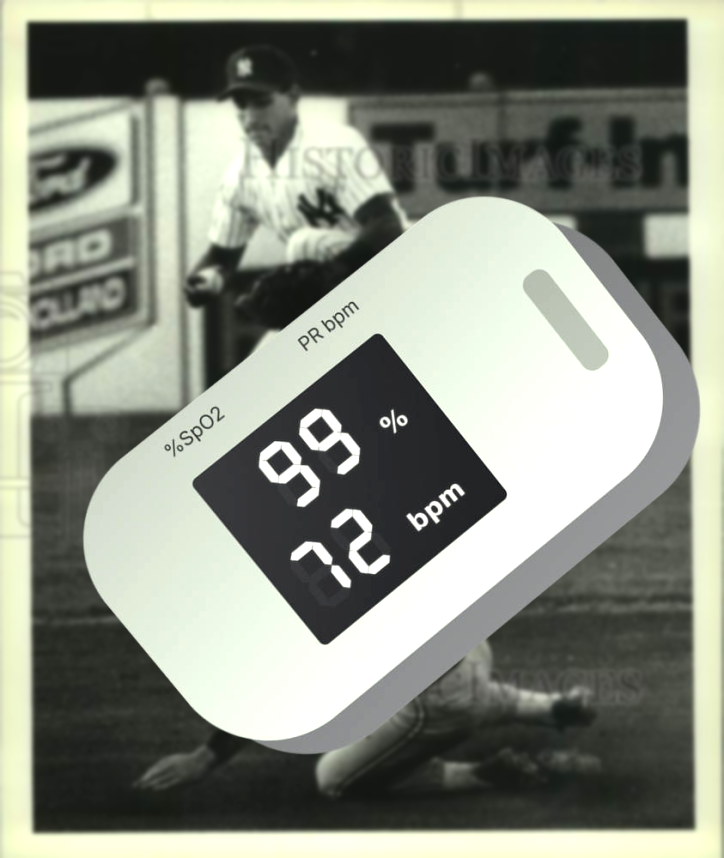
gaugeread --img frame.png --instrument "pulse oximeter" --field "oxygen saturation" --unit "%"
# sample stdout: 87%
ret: 99%
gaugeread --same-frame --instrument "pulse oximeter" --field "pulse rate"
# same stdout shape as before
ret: 72bpm
